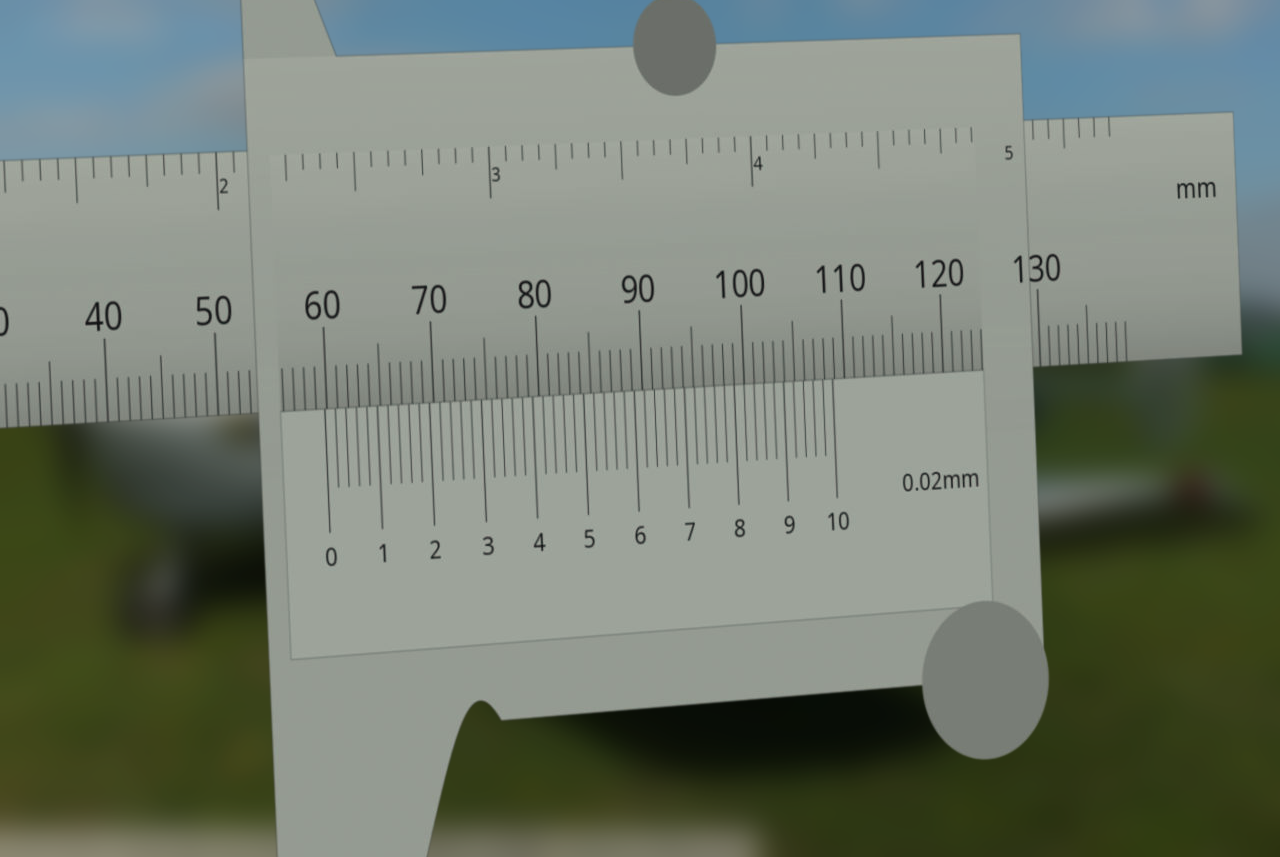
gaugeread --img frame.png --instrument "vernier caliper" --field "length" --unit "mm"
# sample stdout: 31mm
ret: 59.8mm
